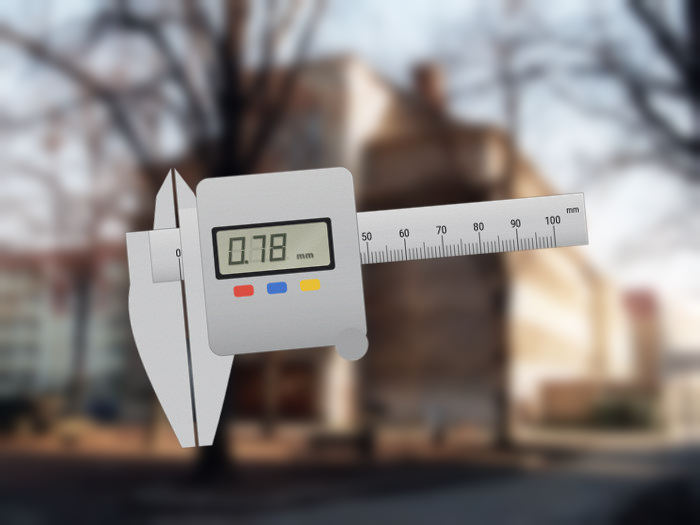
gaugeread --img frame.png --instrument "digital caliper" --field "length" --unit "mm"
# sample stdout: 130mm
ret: 0.78mm
